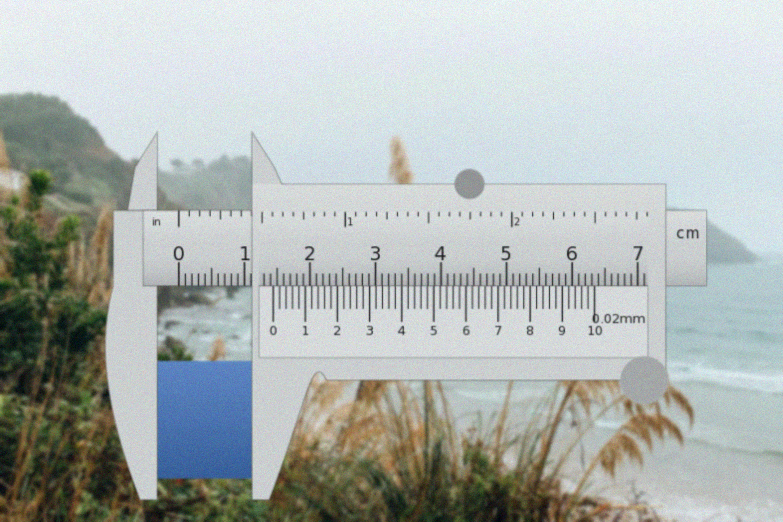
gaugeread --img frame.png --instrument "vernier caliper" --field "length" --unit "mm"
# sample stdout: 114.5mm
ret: 14.4mm
